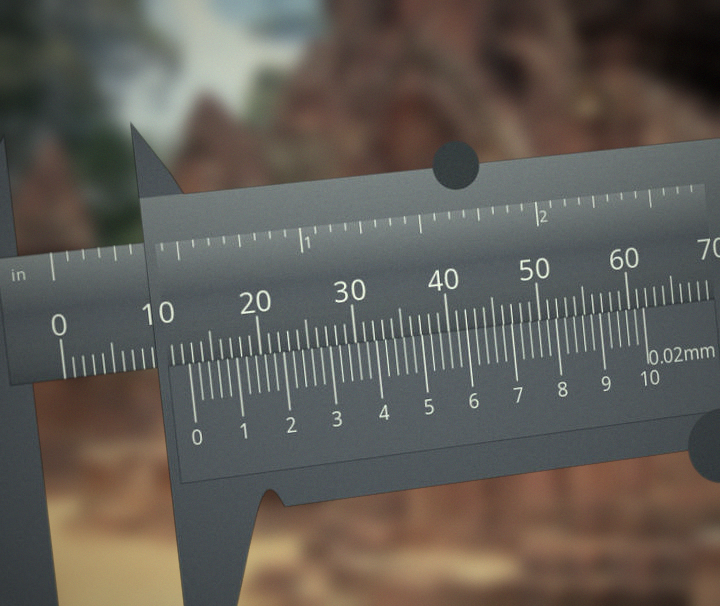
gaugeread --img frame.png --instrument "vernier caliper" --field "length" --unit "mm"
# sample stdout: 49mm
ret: 12.6mm
